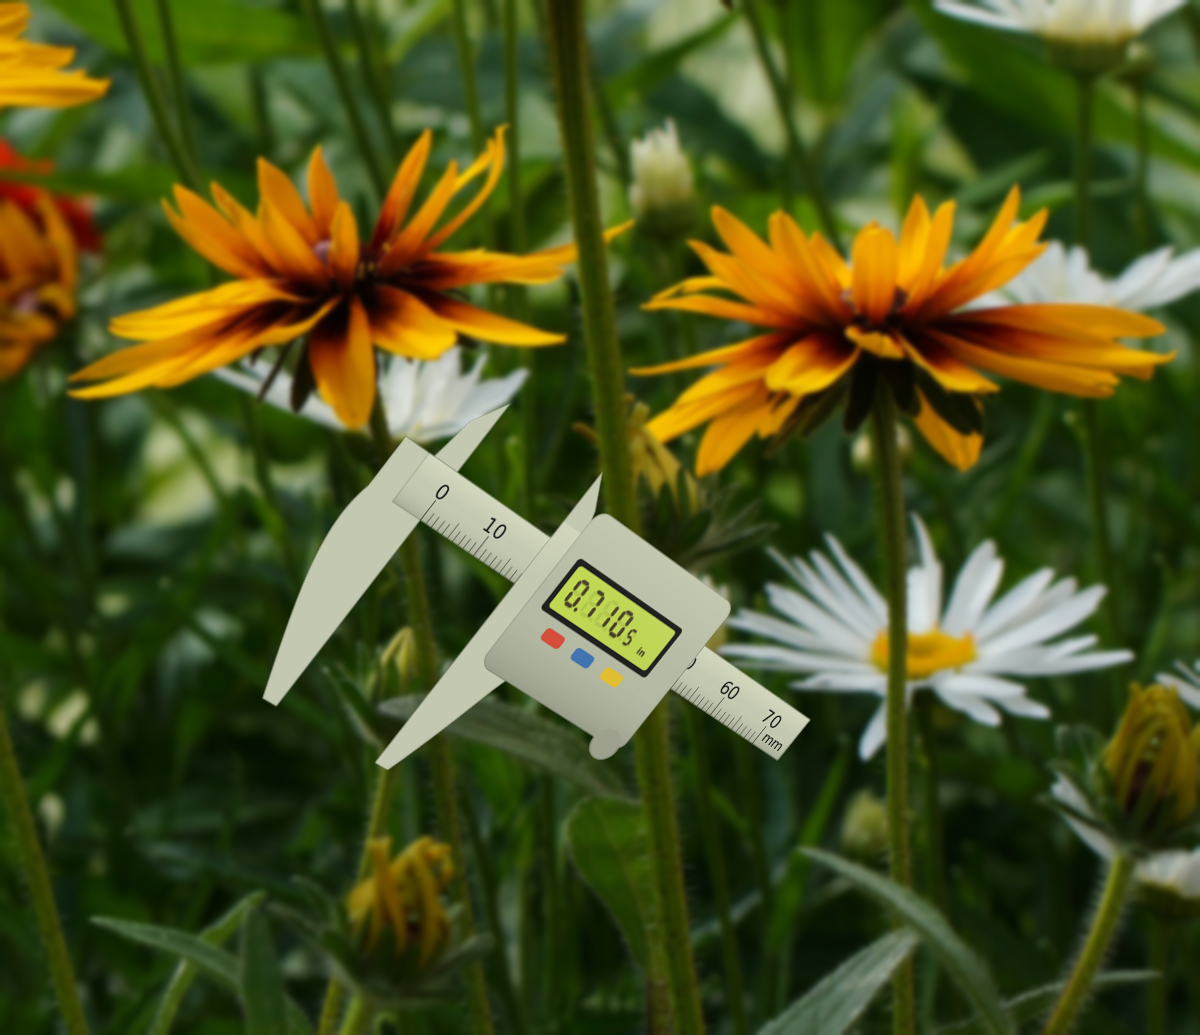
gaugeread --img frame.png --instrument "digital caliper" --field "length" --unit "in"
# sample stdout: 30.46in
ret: 0.7105in
